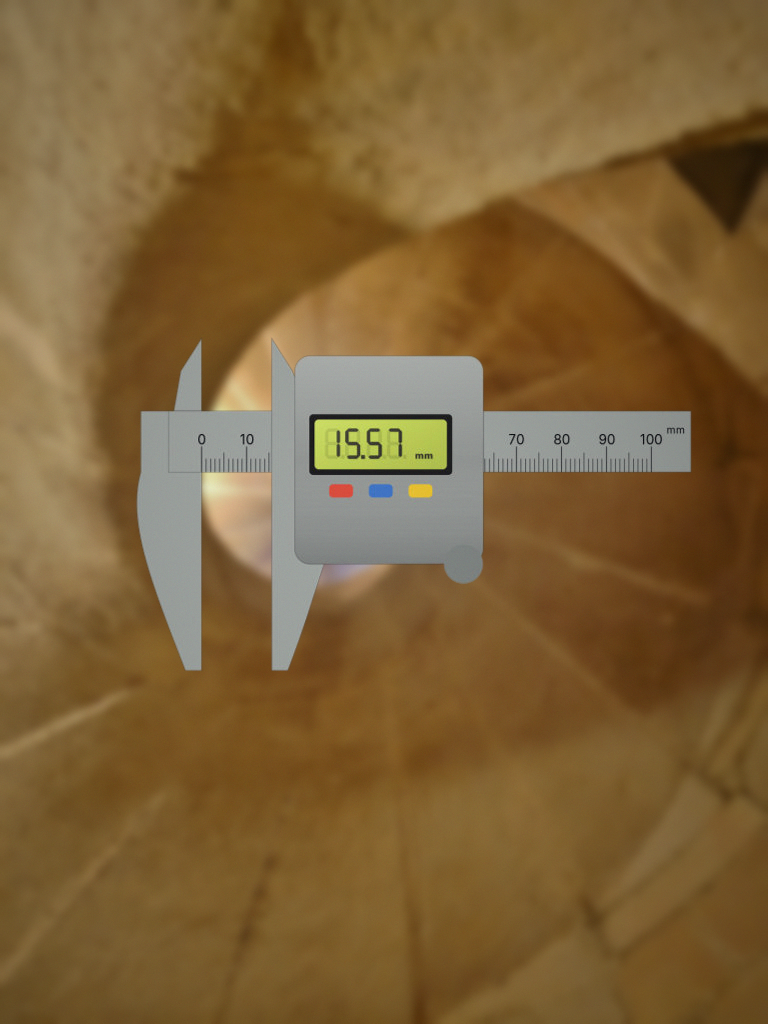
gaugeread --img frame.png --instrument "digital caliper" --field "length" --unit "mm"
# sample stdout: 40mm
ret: 15.57mm
